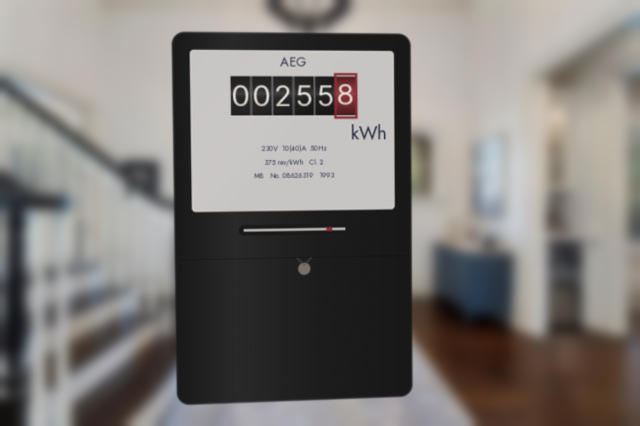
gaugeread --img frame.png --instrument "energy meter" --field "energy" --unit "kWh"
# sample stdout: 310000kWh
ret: 255.8kWh
